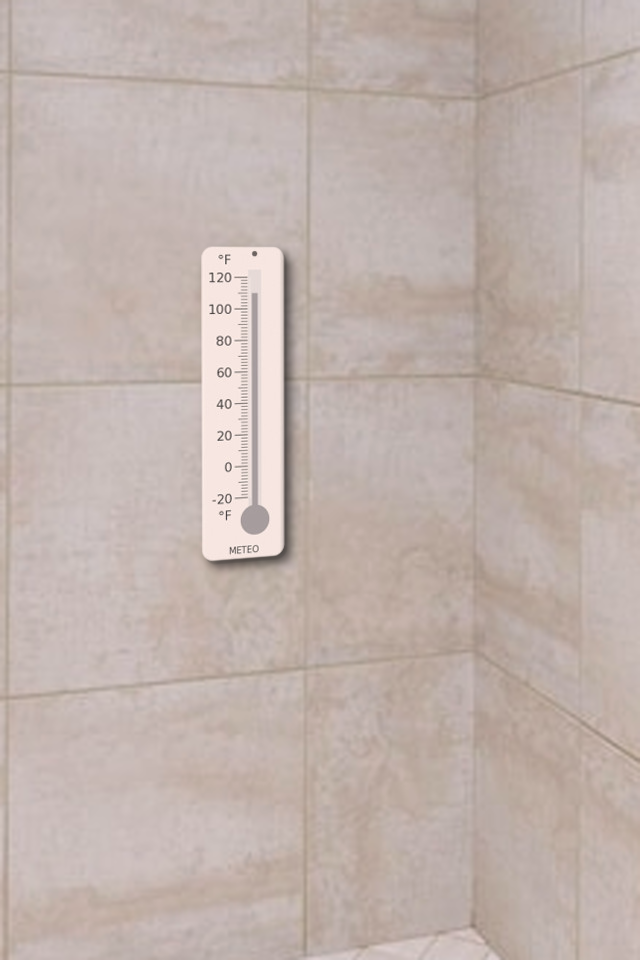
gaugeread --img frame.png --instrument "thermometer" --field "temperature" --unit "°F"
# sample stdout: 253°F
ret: 110°F
